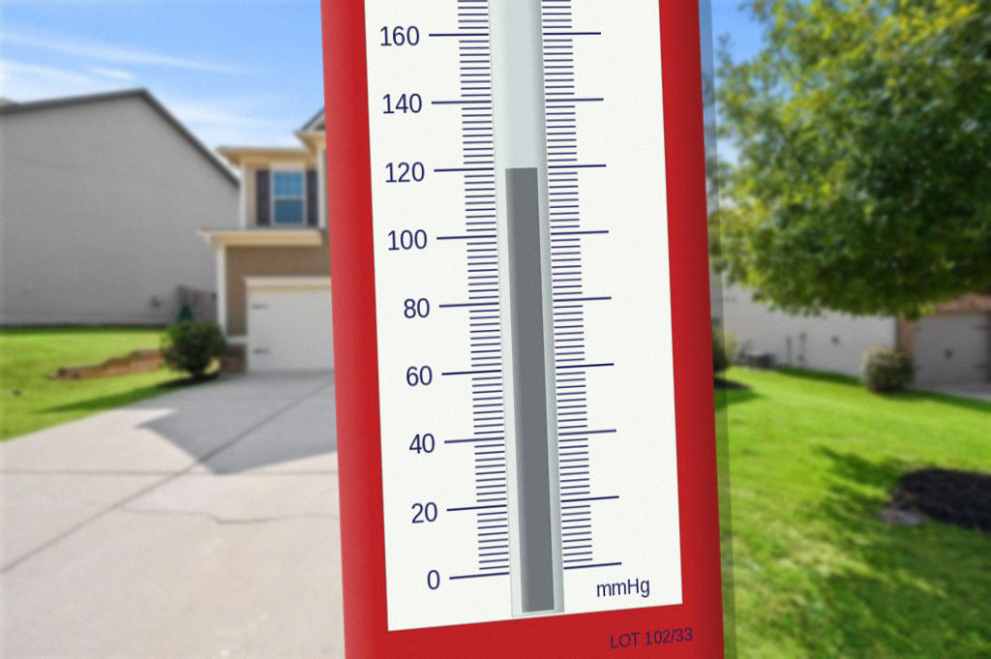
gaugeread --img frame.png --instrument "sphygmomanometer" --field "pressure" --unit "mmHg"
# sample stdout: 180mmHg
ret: 120mmHg
